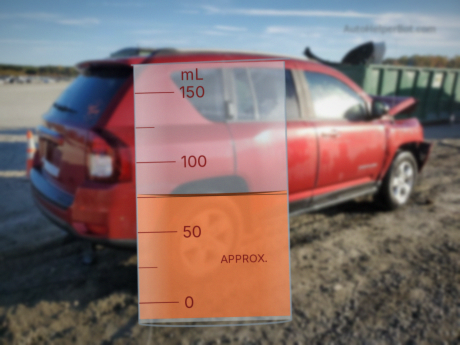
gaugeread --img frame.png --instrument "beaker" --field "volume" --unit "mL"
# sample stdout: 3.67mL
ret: 75mL
